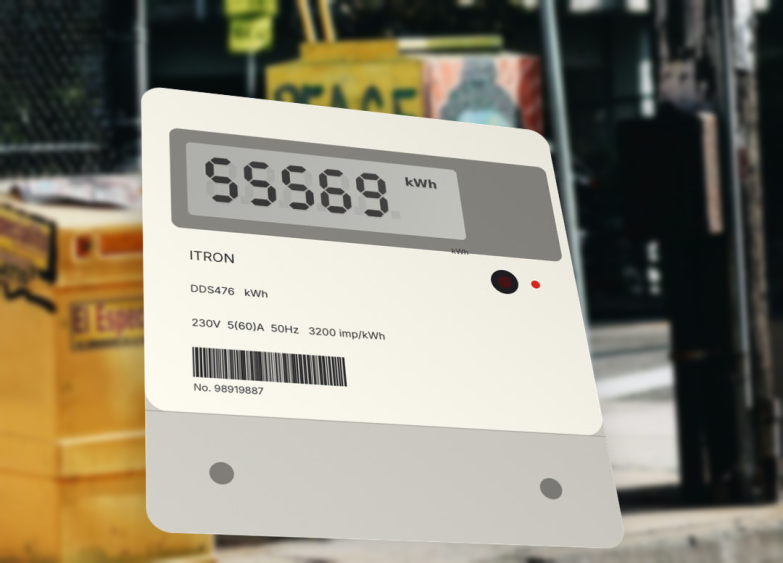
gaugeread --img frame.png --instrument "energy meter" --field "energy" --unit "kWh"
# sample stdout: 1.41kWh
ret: 55569kWh
